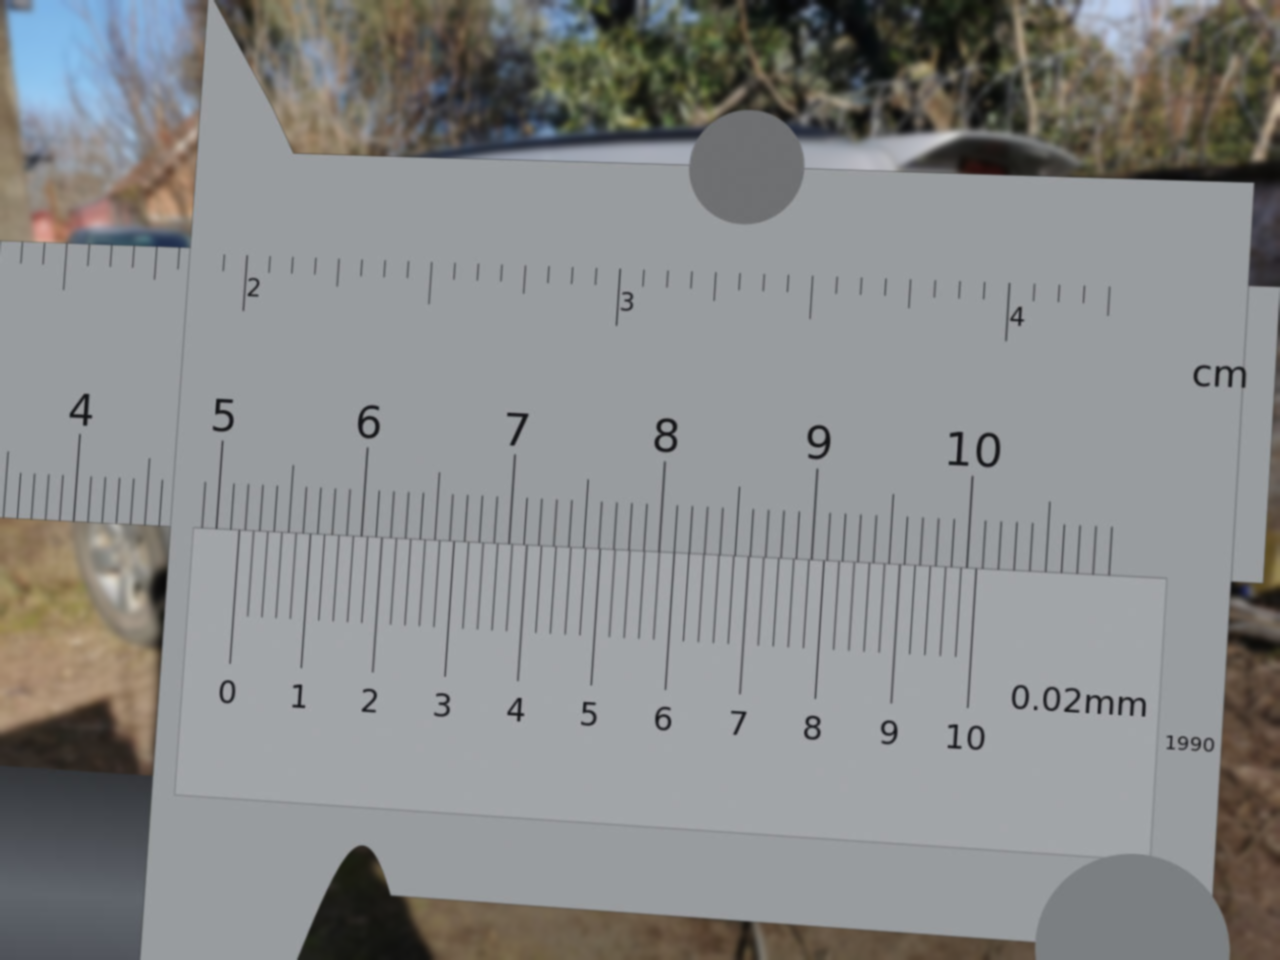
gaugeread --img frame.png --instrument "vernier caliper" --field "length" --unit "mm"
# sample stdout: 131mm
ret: 51.6mm
